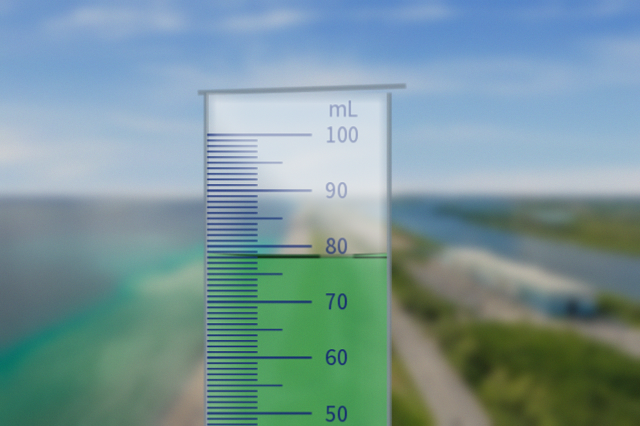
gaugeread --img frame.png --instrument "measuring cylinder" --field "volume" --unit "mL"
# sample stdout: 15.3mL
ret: 78mL
